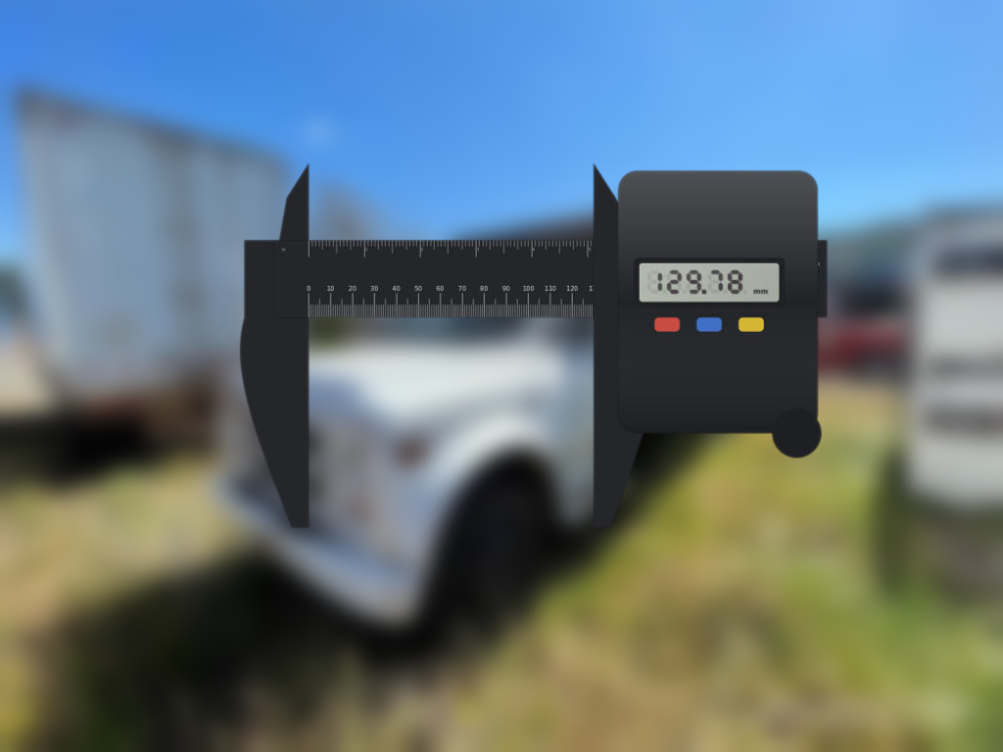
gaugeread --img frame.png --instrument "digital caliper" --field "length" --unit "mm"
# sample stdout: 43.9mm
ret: 129.78mm
